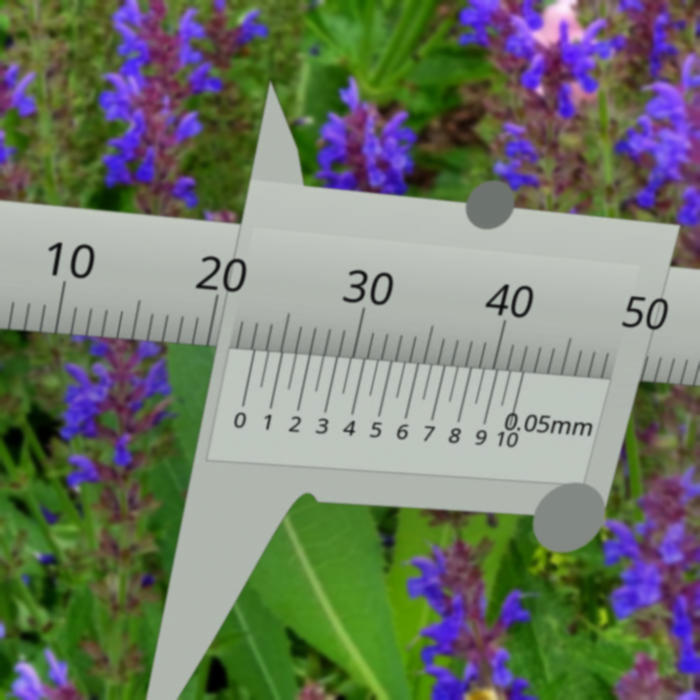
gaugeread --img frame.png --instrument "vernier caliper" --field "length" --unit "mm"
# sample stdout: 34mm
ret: 23.2mm
